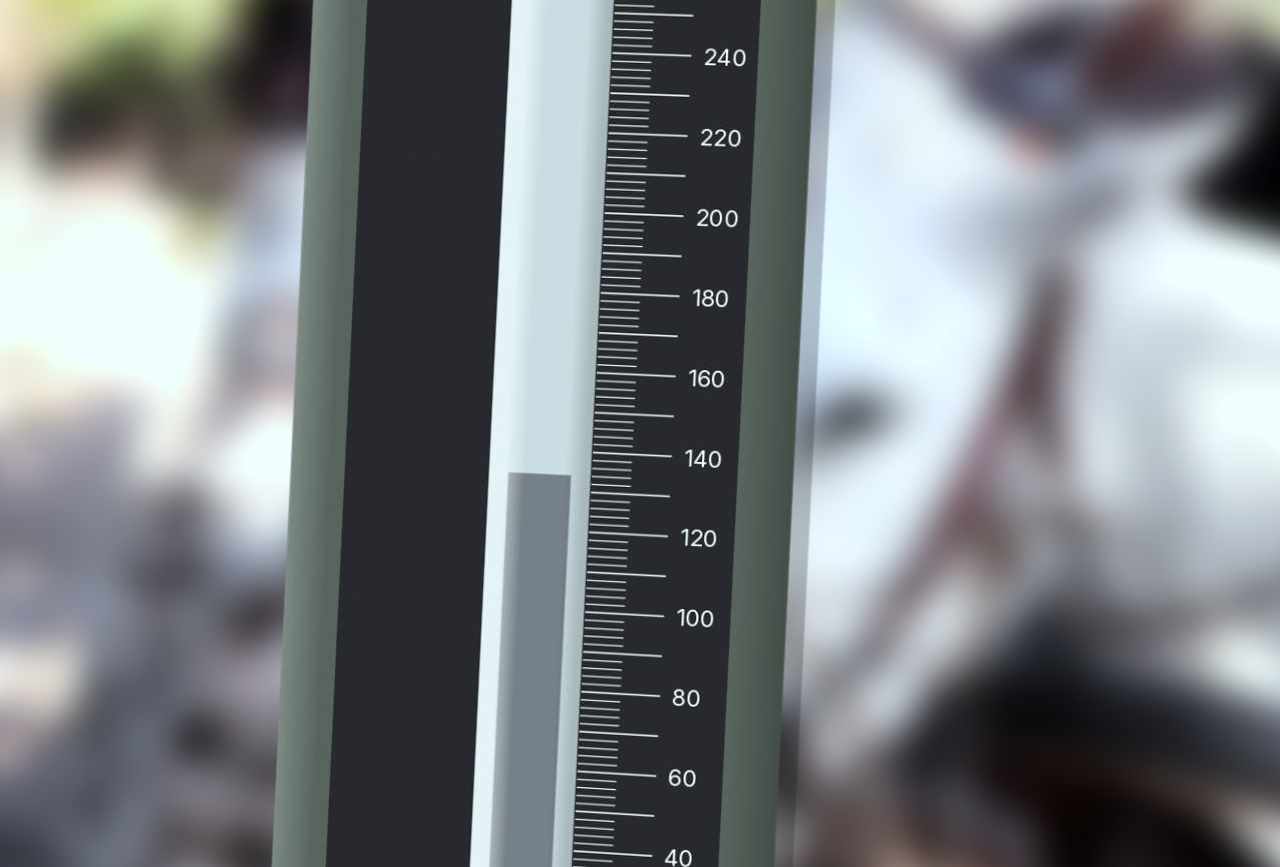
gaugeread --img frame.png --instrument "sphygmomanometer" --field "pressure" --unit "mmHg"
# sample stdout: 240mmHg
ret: 134mmHg
